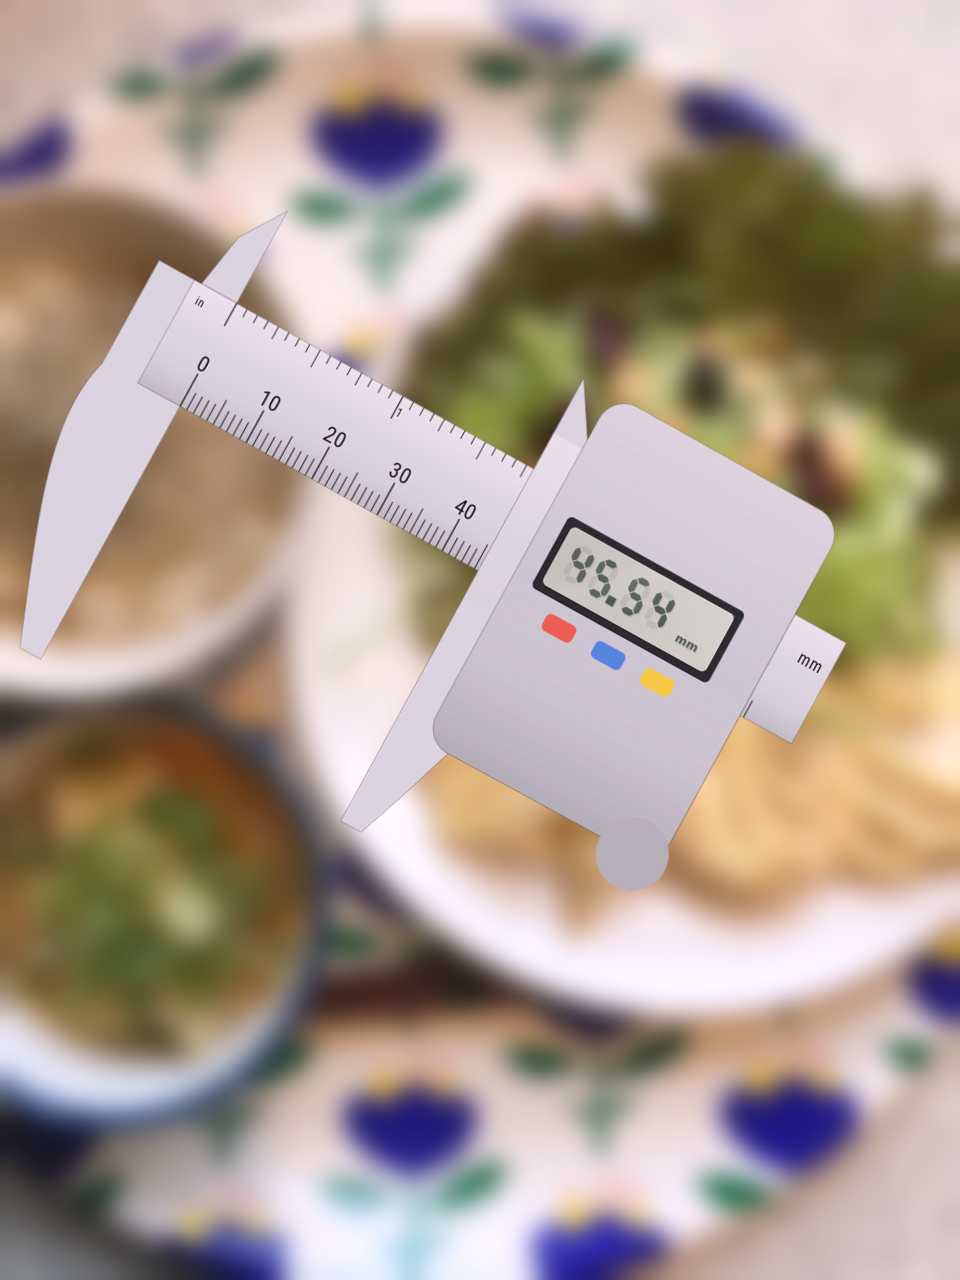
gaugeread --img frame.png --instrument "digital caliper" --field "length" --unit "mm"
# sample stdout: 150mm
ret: 45.54mm
